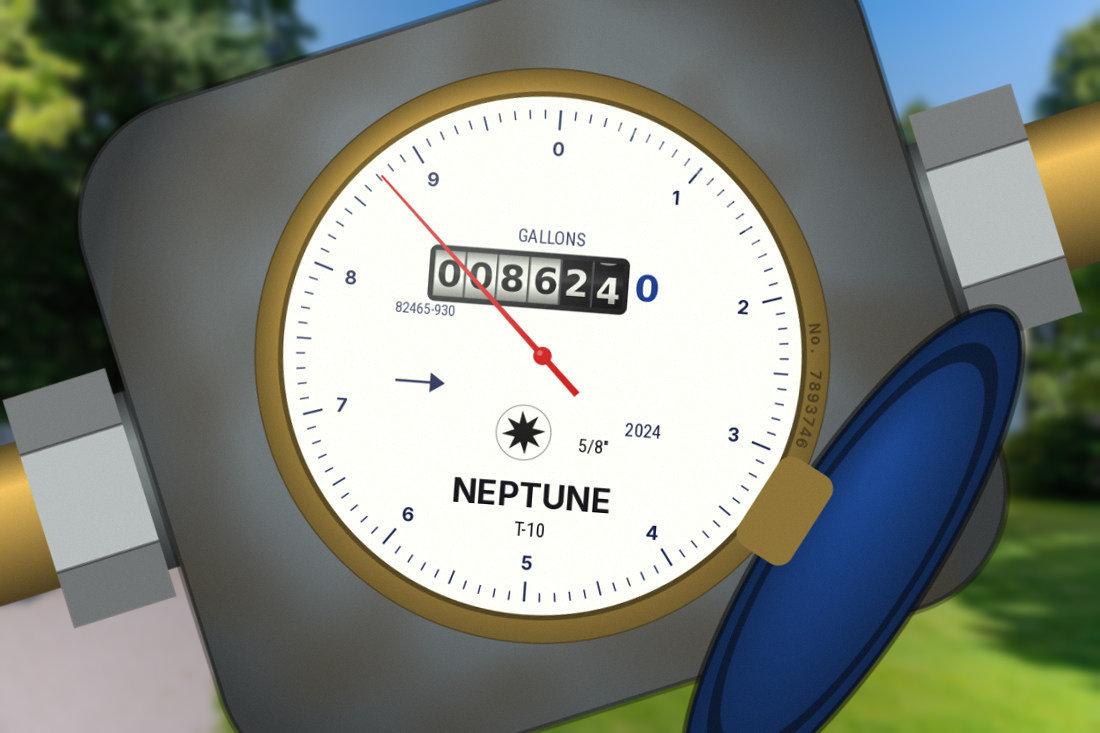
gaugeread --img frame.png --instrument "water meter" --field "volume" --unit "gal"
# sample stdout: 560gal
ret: 86238.7gal
